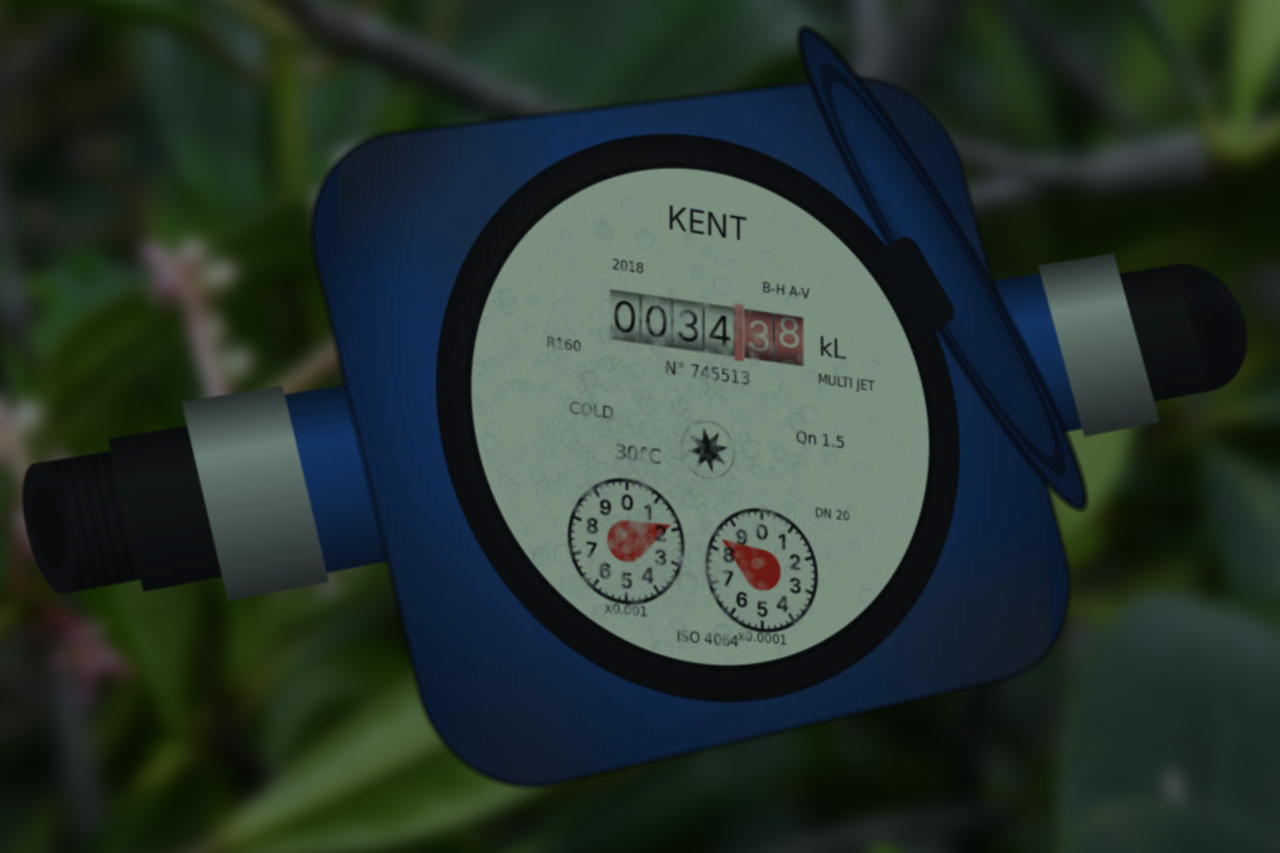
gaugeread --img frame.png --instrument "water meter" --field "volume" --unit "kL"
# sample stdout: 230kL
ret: 34.3818kL
